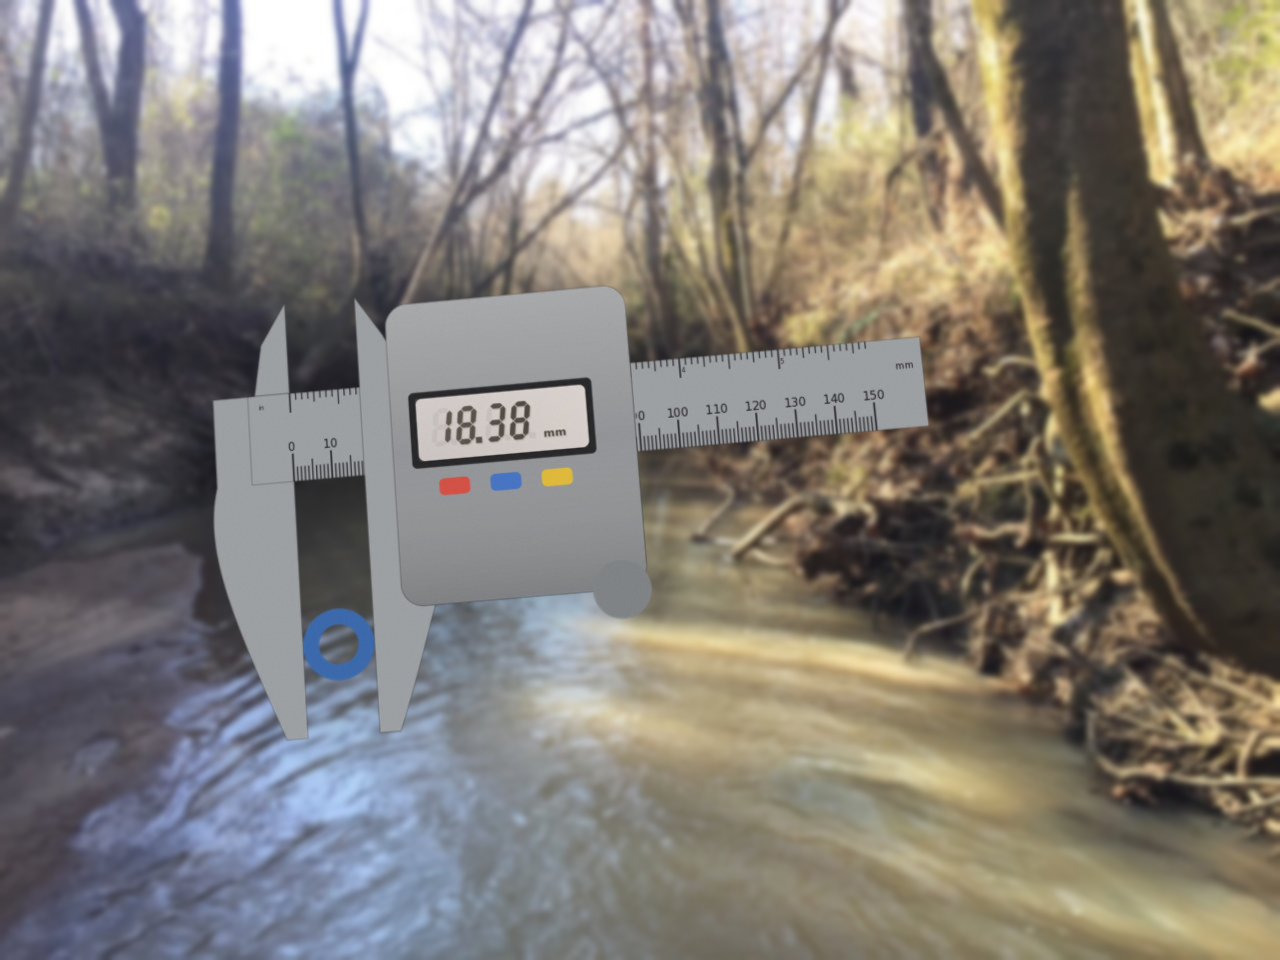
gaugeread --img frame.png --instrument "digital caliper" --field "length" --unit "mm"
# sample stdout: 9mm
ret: 18.38mm
